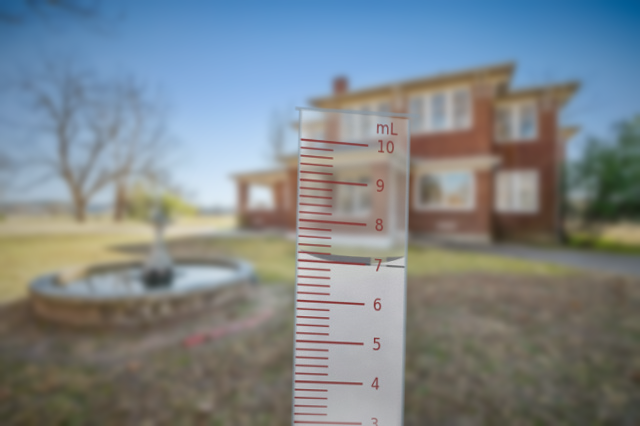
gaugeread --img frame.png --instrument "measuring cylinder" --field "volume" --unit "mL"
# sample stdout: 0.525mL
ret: 7mL
